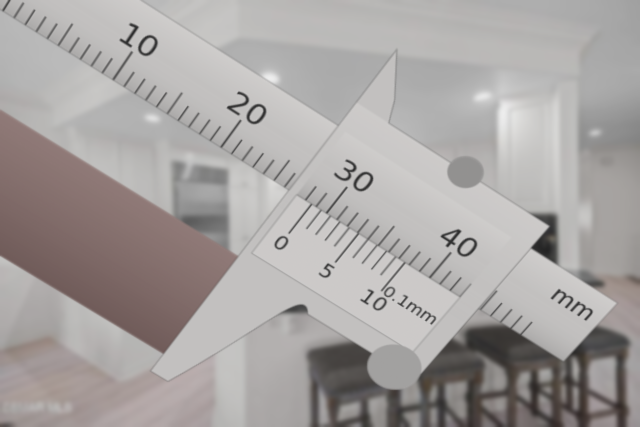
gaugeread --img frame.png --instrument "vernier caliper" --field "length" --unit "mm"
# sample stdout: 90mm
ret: 28.6mm
